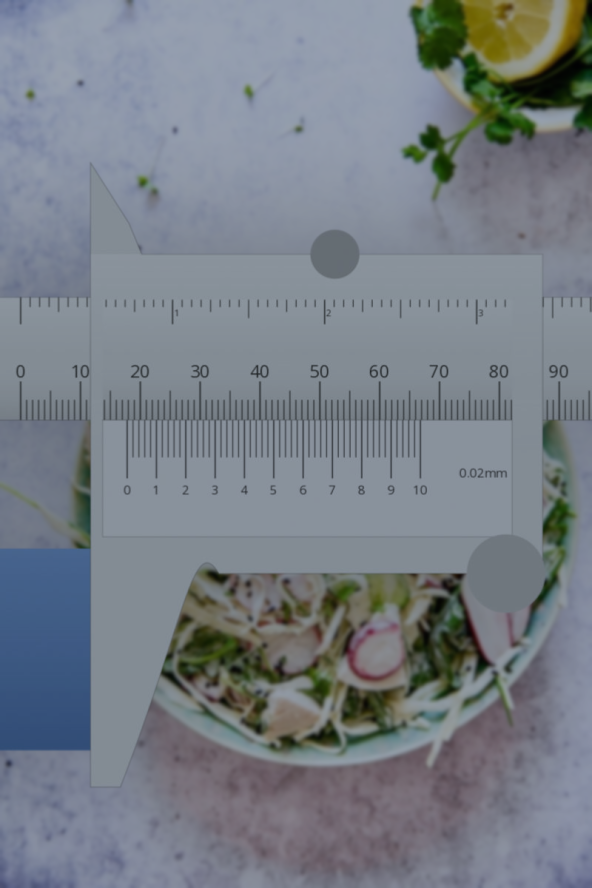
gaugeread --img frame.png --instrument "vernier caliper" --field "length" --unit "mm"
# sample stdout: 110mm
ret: 17.8mm
